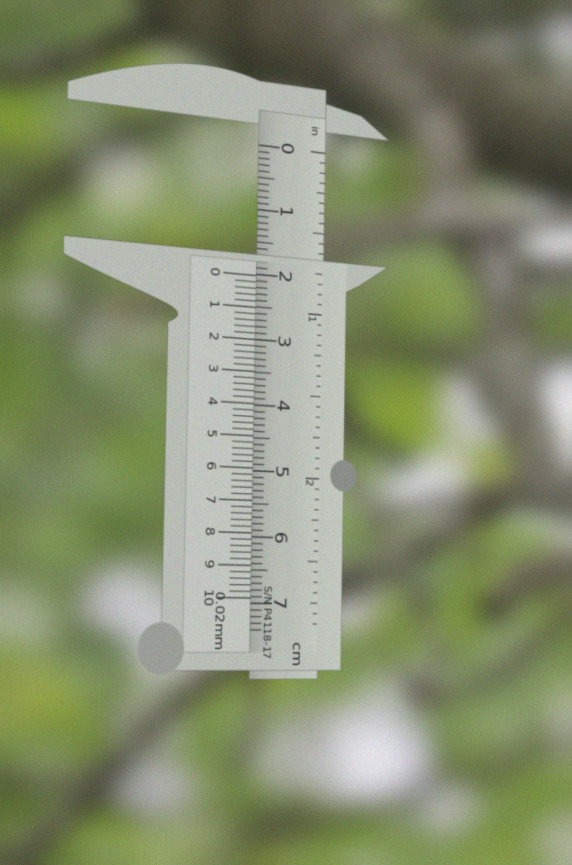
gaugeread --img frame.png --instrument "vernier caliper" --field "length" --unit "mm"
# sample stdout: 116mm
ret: 20.2mm
